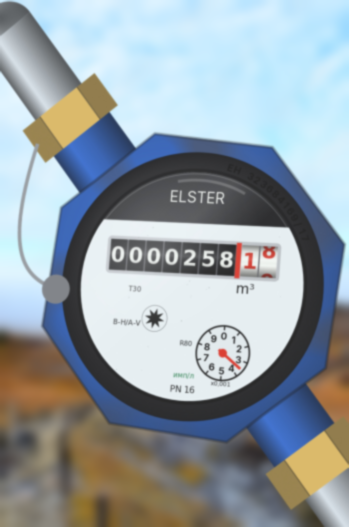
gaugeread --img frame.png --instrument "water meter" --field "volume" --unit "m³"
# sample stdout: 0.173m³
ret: 258.183m³
